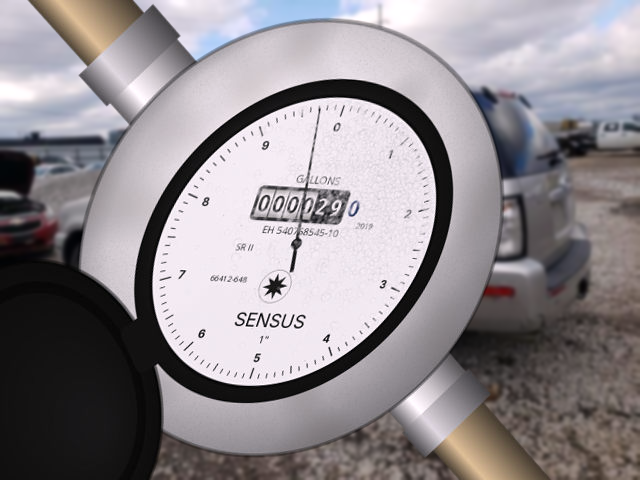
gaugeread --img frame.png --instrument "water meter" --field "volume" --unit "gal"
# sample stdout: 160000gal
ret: 289.7gal
